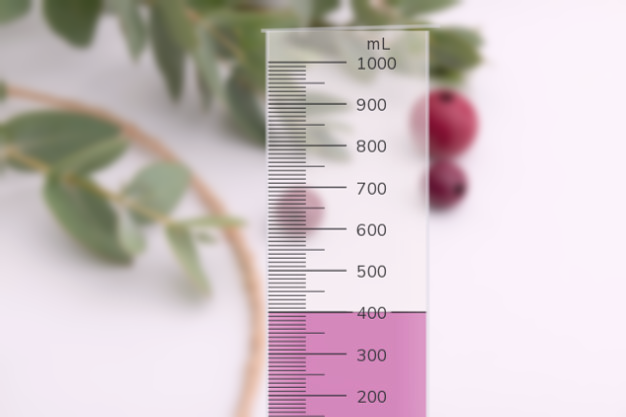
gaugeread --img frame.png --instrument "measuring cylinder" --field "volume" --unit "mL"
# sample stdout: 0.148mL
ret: 400mL
